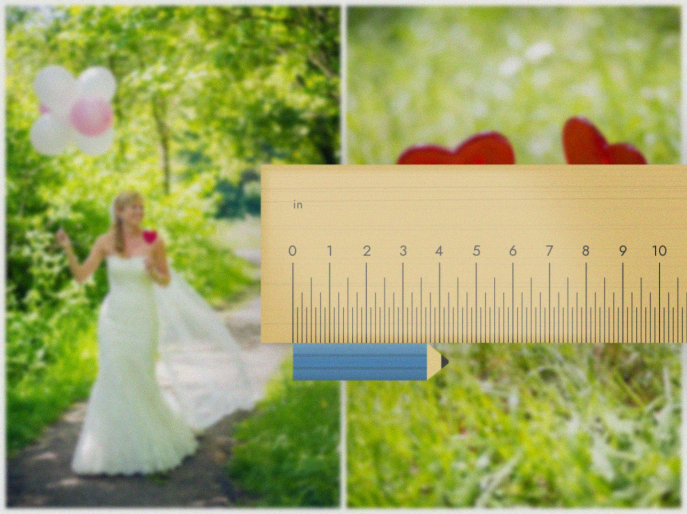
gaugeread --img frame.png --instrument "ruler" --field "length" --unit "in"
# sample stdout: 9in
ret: 4.25in
